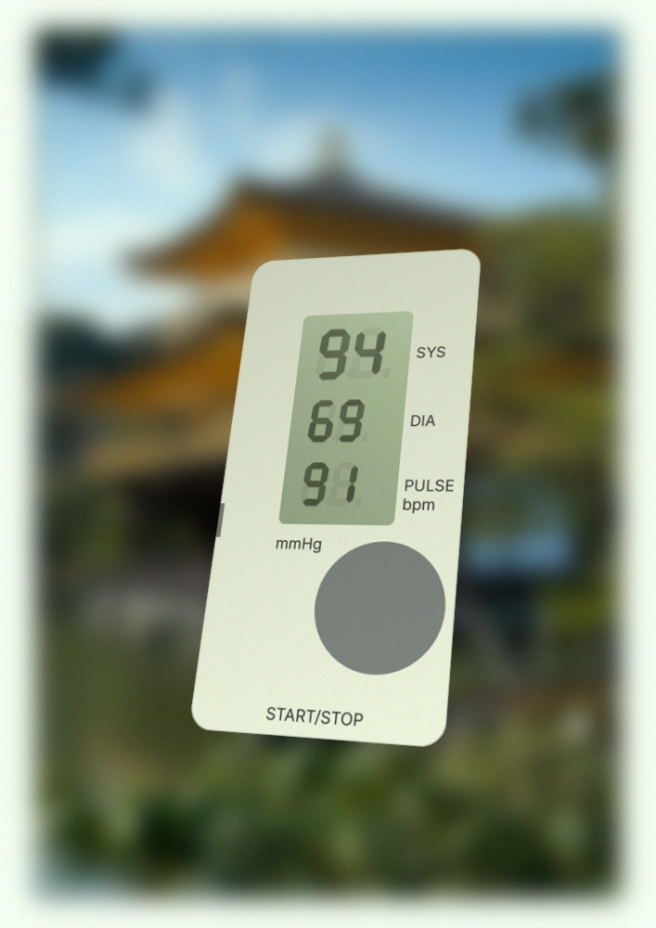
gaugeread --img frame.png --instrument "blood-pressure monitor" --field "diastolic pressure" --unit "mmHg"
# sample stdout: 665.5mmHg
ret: 69mmHg
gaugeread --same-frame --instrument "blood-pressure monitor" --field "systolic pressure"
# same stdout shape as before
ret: 94mmHg
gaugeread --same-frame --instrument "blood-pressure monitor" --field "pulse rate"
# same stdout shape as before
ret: 91bpm
